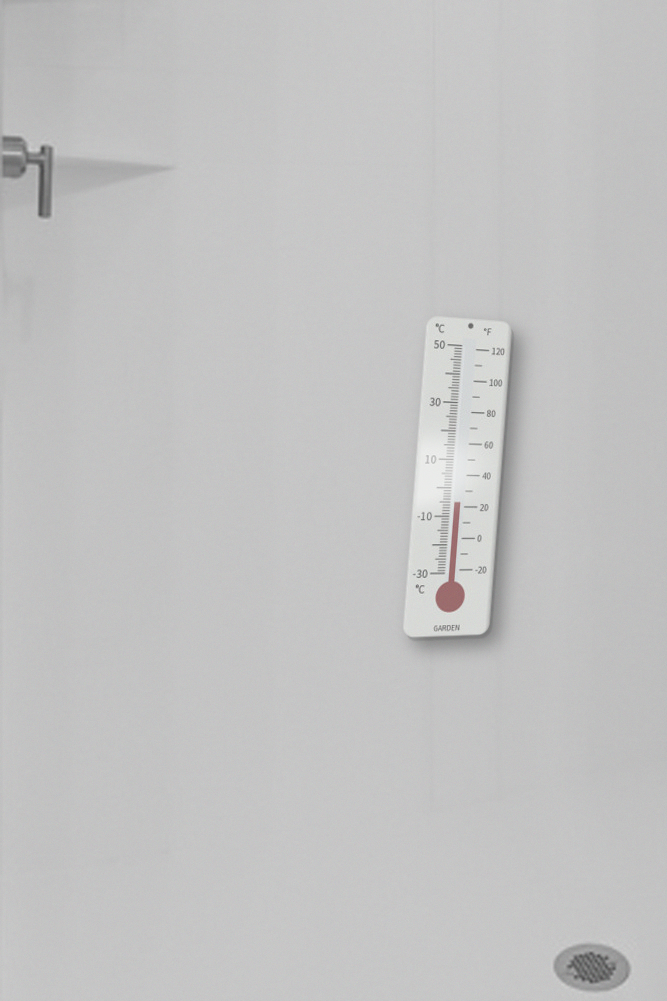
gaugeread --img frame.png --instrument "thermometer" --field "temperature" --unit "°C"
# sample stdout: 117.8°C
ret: -5°C
